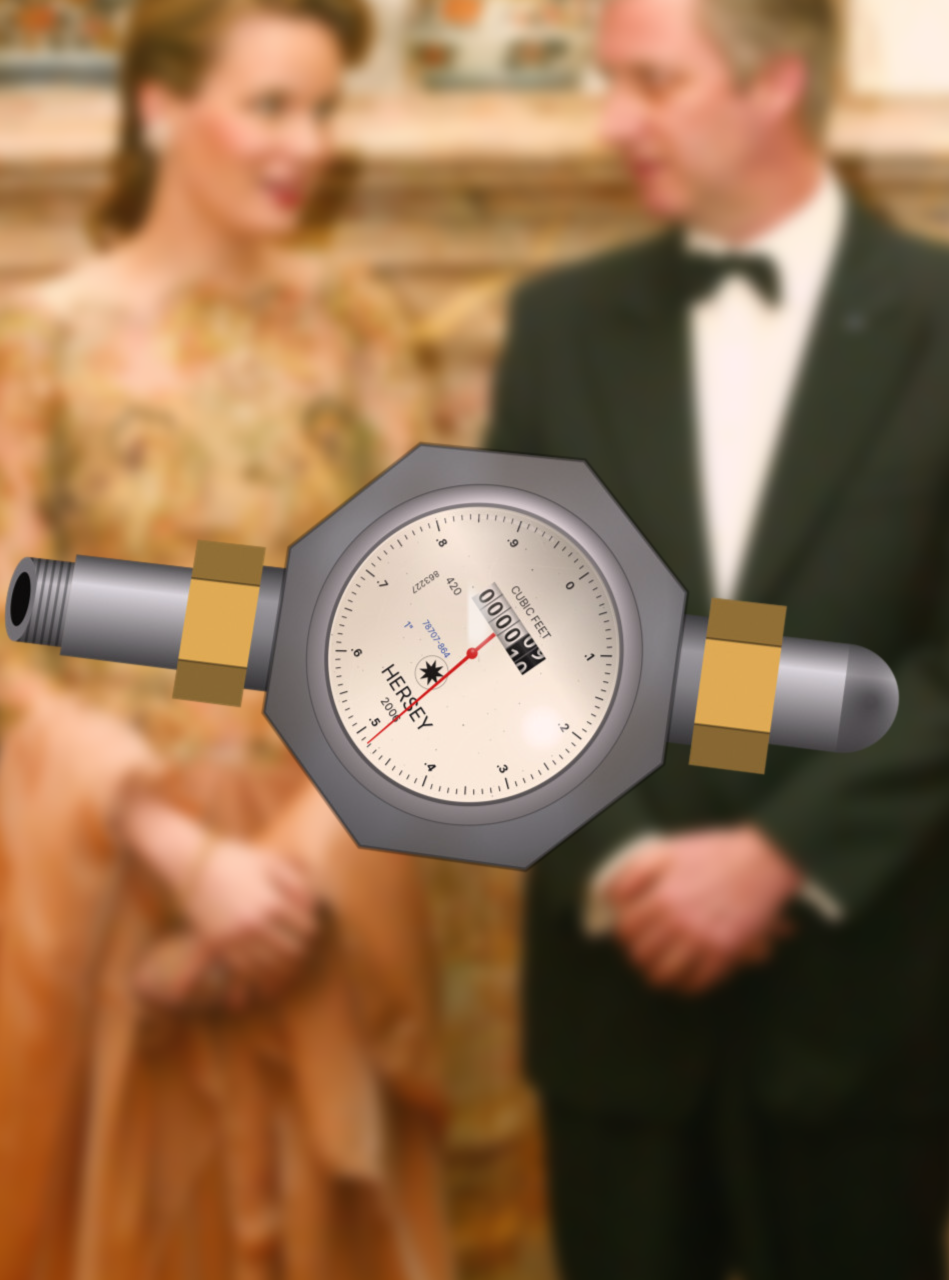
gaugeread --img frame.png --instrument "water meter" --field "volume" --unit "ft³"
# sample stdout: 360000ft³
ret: 9.48ft³
